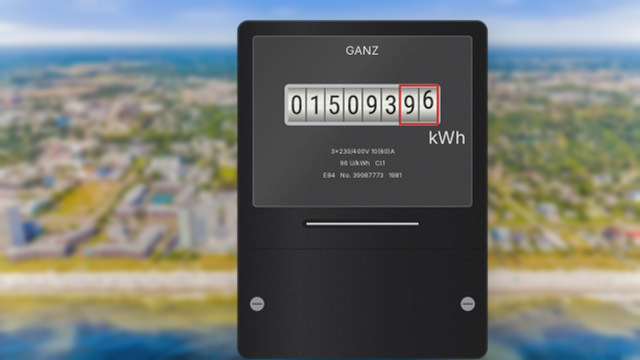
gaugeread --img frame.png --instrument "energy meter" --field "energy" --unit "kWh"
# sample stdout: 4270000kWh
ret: 15093.96kWh
